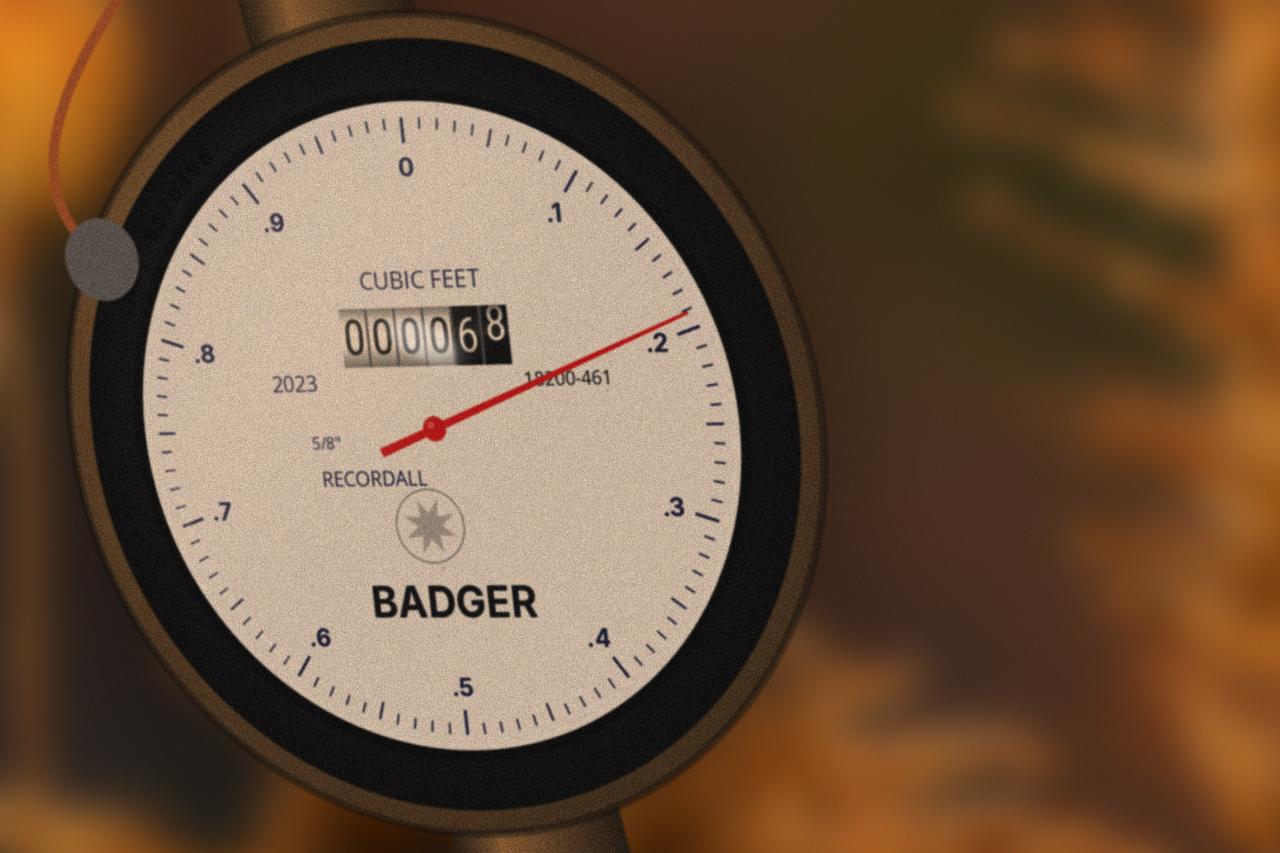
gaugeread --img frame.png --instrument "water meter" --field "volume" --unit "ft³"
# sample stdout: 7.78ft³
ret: 68.19ft³
